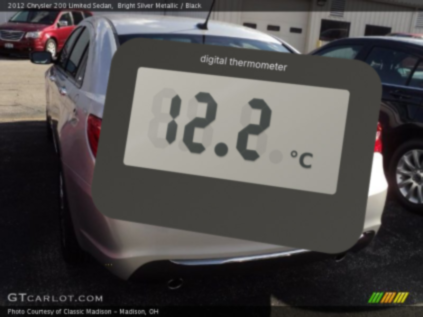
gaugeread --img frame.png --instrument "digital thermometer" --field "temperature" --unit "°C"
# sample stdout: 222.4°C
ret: 12.2°C
